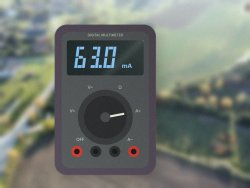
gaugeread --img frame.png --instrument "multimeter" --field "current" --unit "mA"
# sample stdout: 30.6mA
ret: 63.0mA
